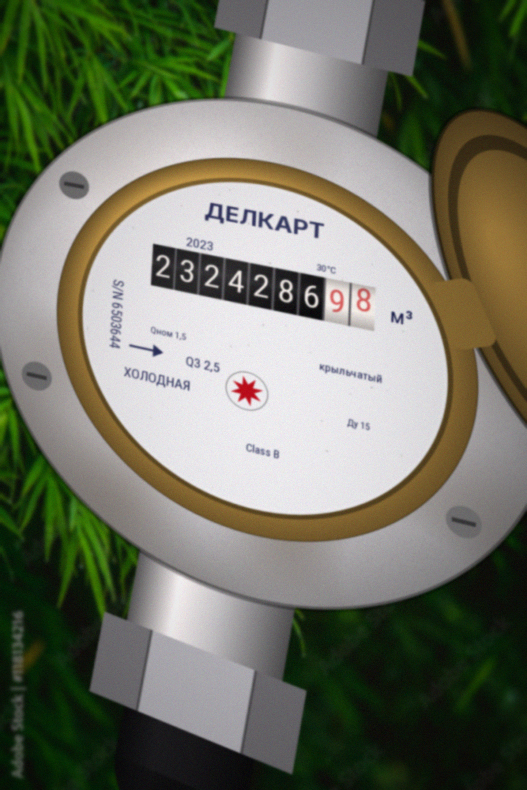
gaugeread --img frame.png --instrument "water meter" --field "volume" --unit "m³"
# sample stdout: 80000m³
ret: 2324286.98m³
